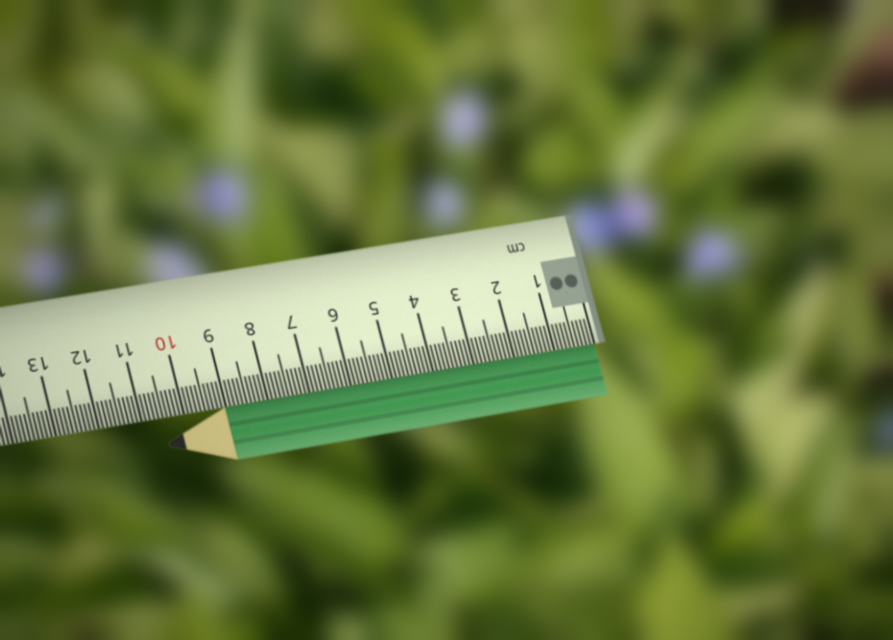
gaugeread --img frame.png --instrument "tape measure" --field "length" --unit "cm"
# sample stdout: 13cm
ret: 10.5cm
